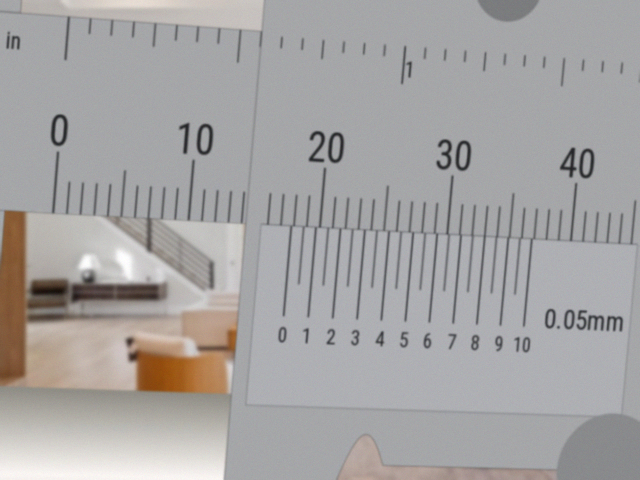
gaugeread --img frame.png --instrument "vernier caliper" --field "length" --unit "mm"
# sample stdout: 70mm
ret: 17.8mm
